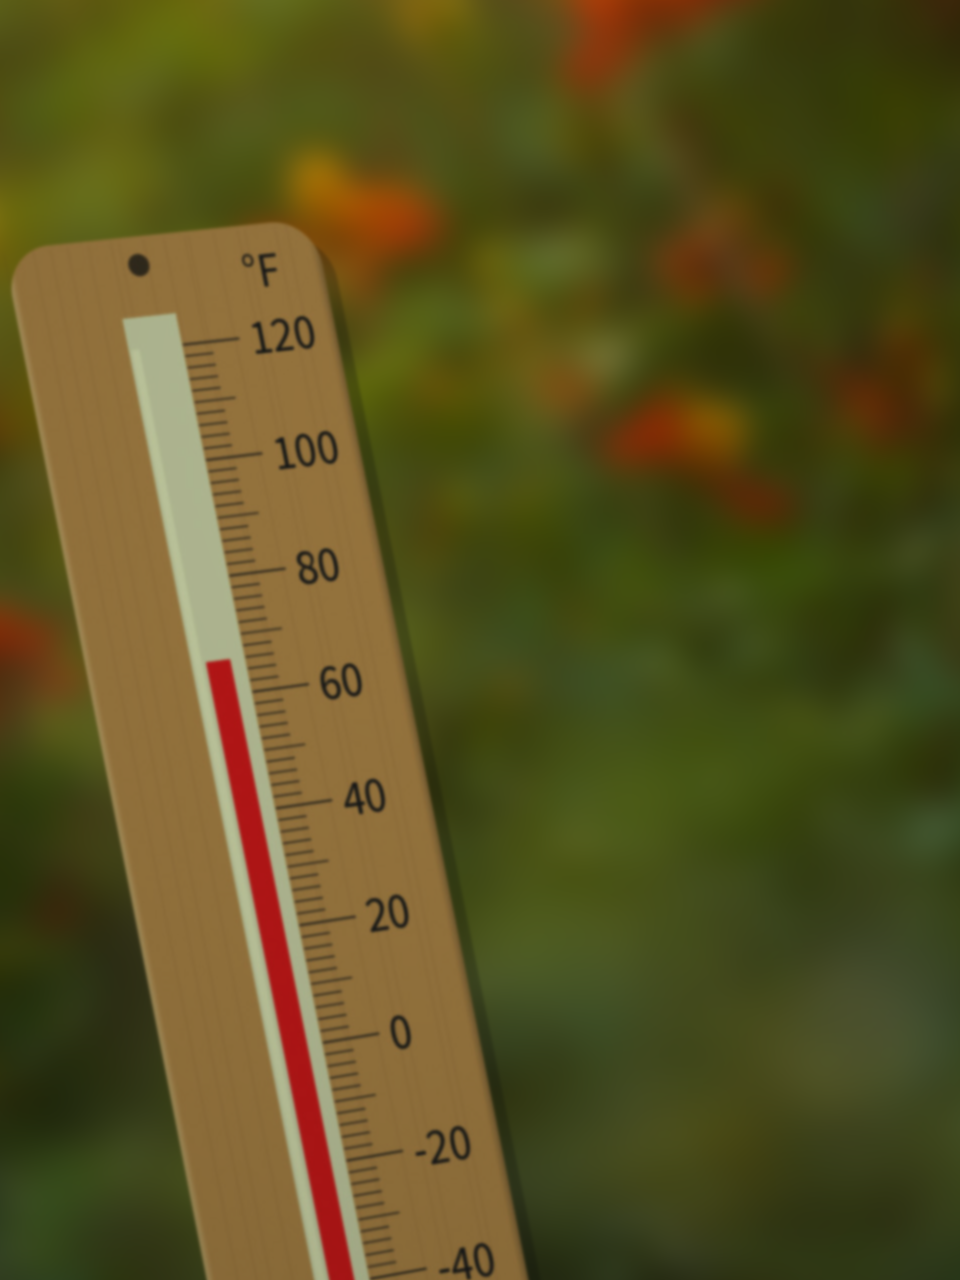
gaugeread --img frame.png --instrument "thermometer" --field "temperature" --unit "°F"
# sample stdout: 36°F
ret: 66°F
